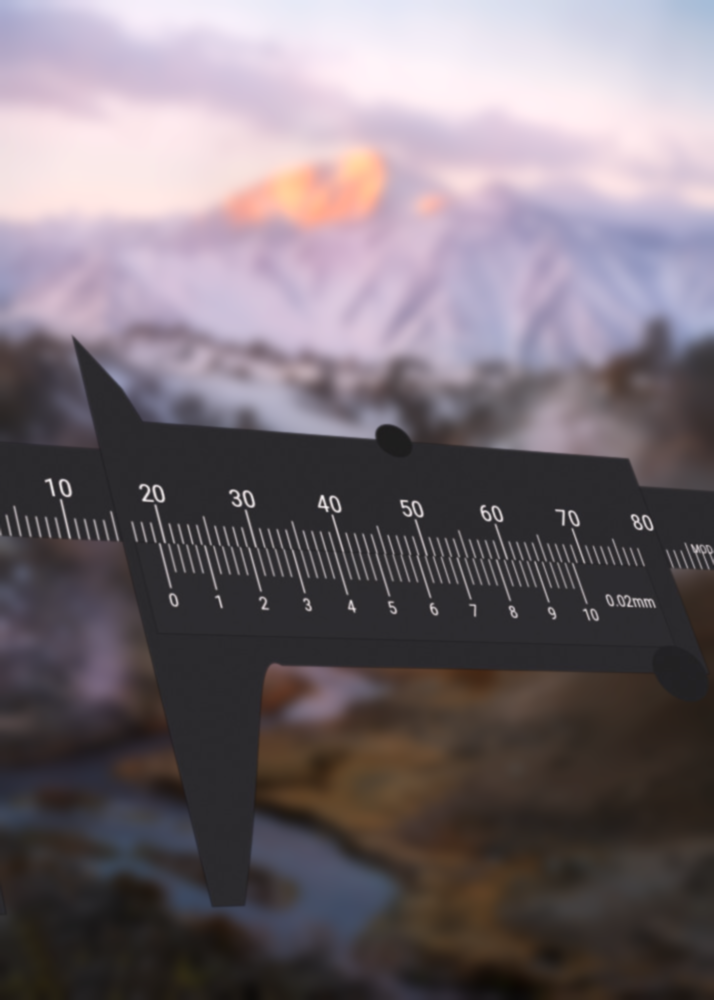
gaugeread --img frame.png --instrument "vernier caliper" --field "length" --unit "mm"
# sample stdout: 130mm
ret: 19.4mm
